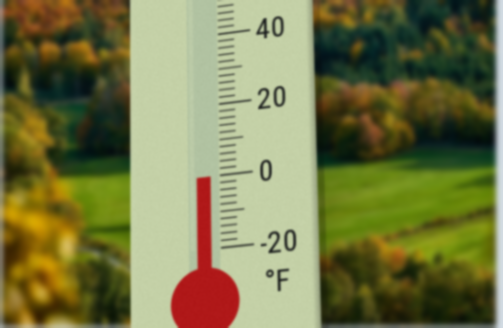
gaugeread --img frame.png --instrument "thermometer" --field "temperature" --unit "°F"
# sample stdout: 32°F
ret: 0°F
